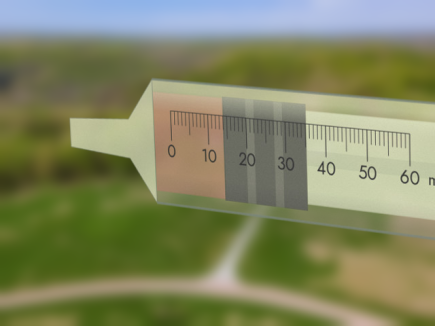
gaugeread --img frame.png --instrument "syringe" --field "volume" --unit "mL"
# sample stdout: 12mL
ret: 14mL
